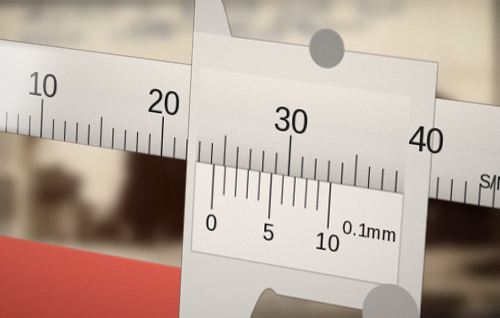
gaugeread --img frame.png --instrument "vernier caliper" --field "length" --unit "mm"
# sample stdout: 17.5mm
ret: 24.2mm
